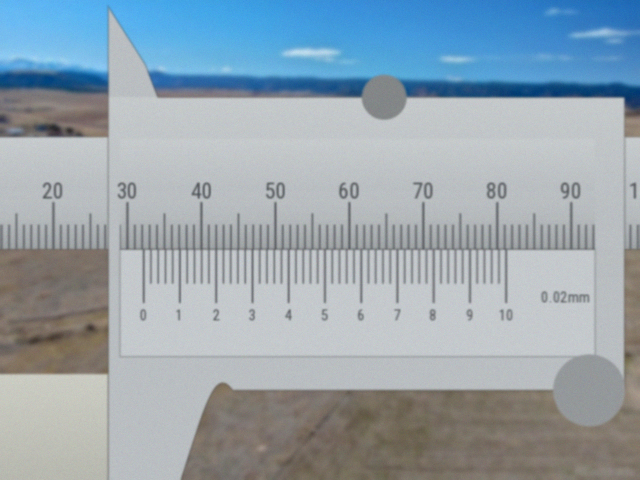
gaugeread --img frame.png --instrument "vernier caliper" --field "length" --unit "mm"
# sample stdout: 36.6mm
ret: 32.2mm
